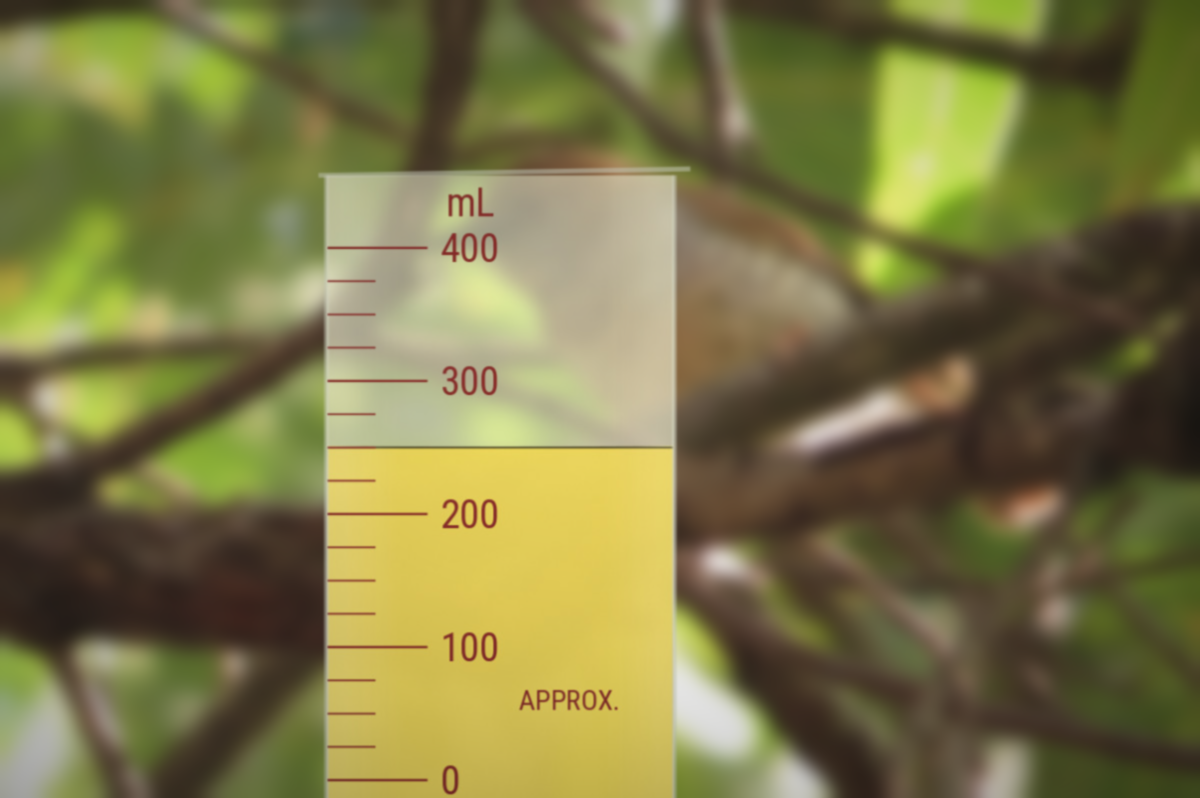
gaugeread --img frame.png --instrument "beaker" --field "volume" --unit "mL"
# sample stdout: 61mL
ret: 250mL
